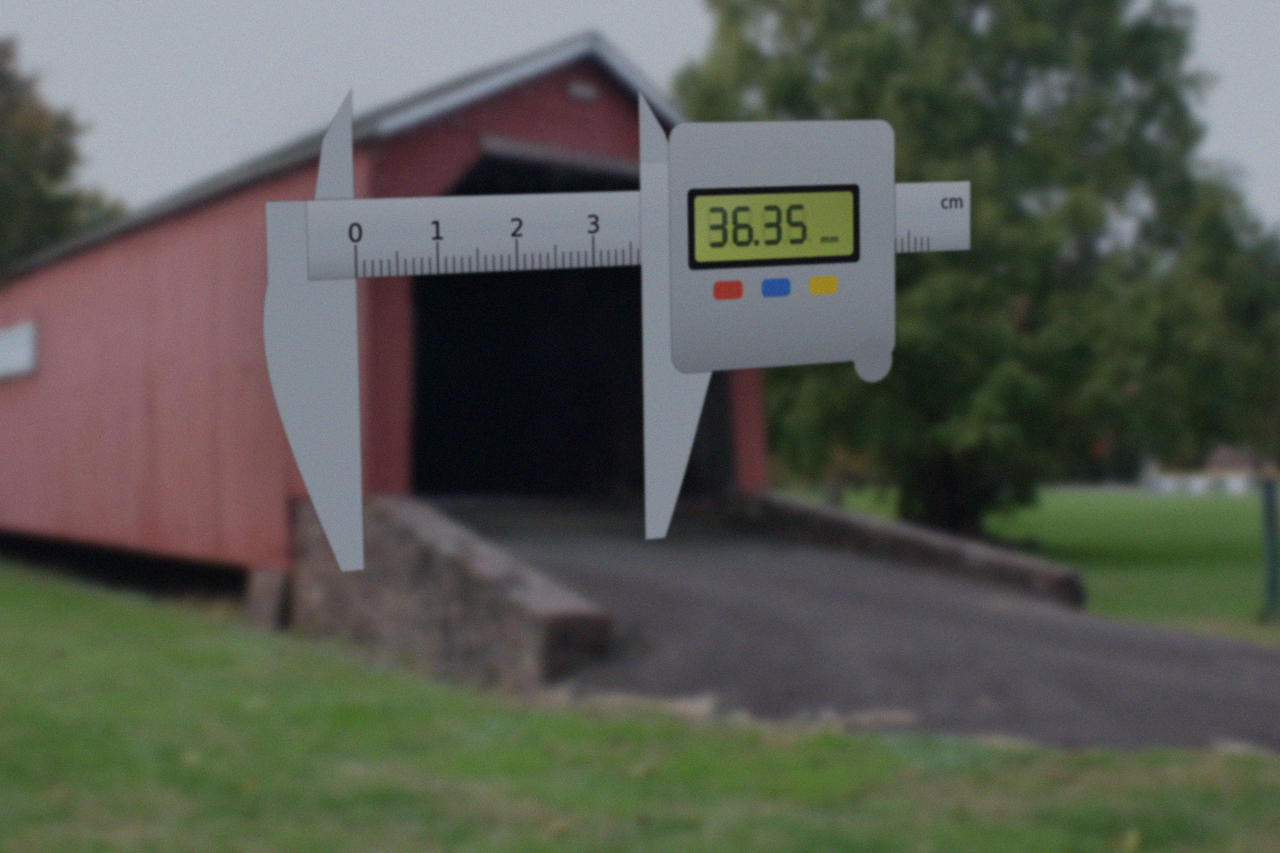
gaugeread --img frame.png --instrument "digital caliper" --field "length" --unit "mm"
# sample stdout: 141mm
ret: 36.35mm
